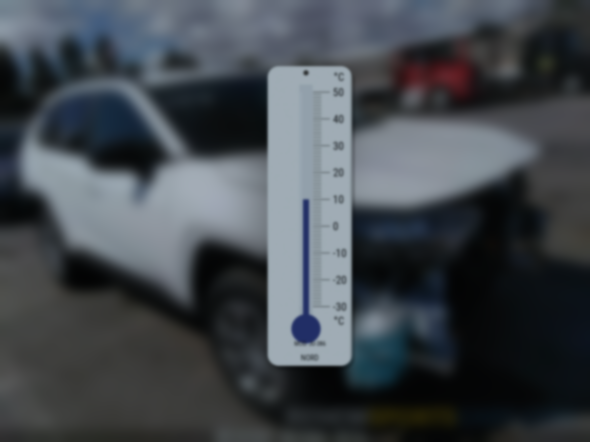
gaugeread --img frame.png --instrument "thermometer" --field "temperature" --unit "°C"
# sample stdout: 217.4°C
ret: 10°C
